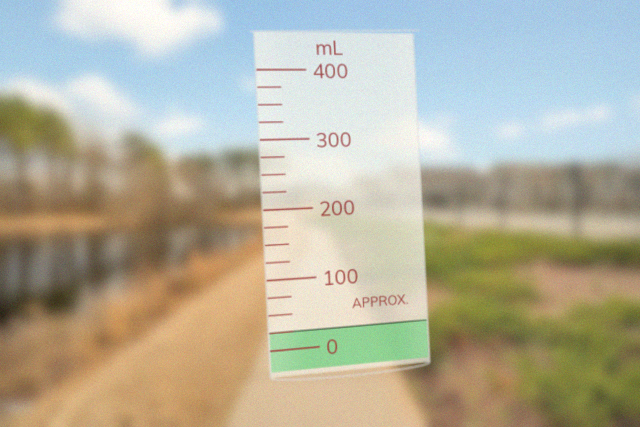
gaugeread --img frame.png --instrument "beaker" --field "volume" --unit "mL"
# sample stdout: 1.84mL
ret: 25mL
